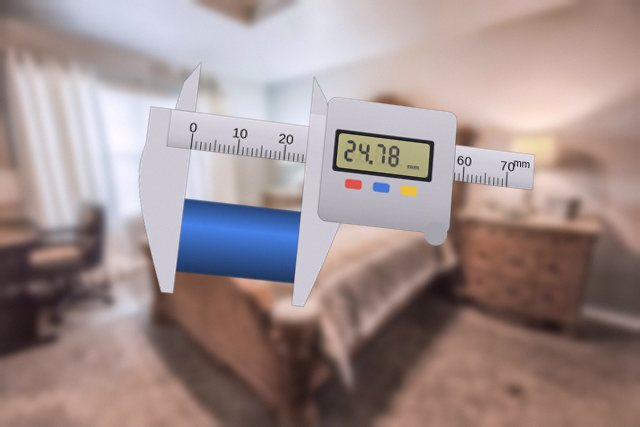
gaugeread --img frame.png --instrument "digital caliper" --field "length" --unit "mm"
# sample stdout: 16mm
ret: 24.78mm
